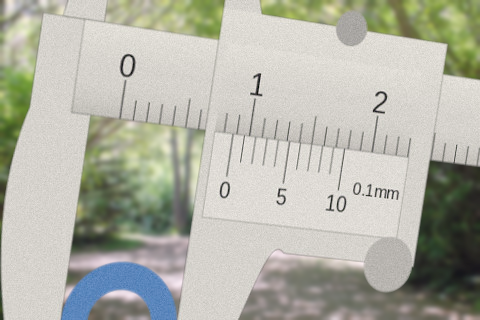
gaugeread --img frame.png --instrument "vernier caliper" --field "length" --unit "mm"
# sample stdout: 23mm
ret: 8.7mm
